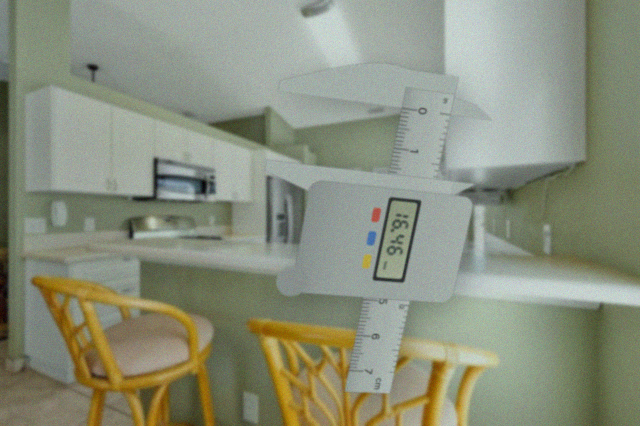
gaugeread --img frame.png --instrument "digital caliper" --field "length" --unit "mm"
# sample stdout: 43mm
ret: 16.46mm
